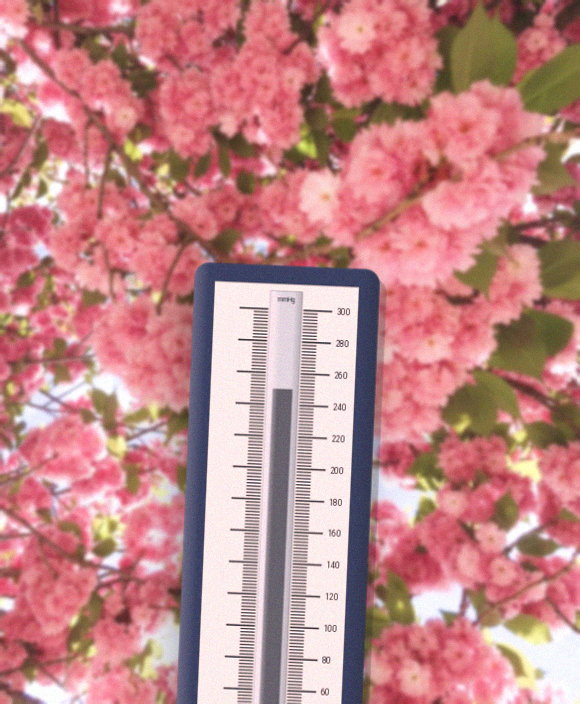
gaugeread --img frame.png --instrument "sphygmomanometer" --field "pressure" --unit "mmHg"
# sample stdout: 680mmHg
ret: 250mmHg
